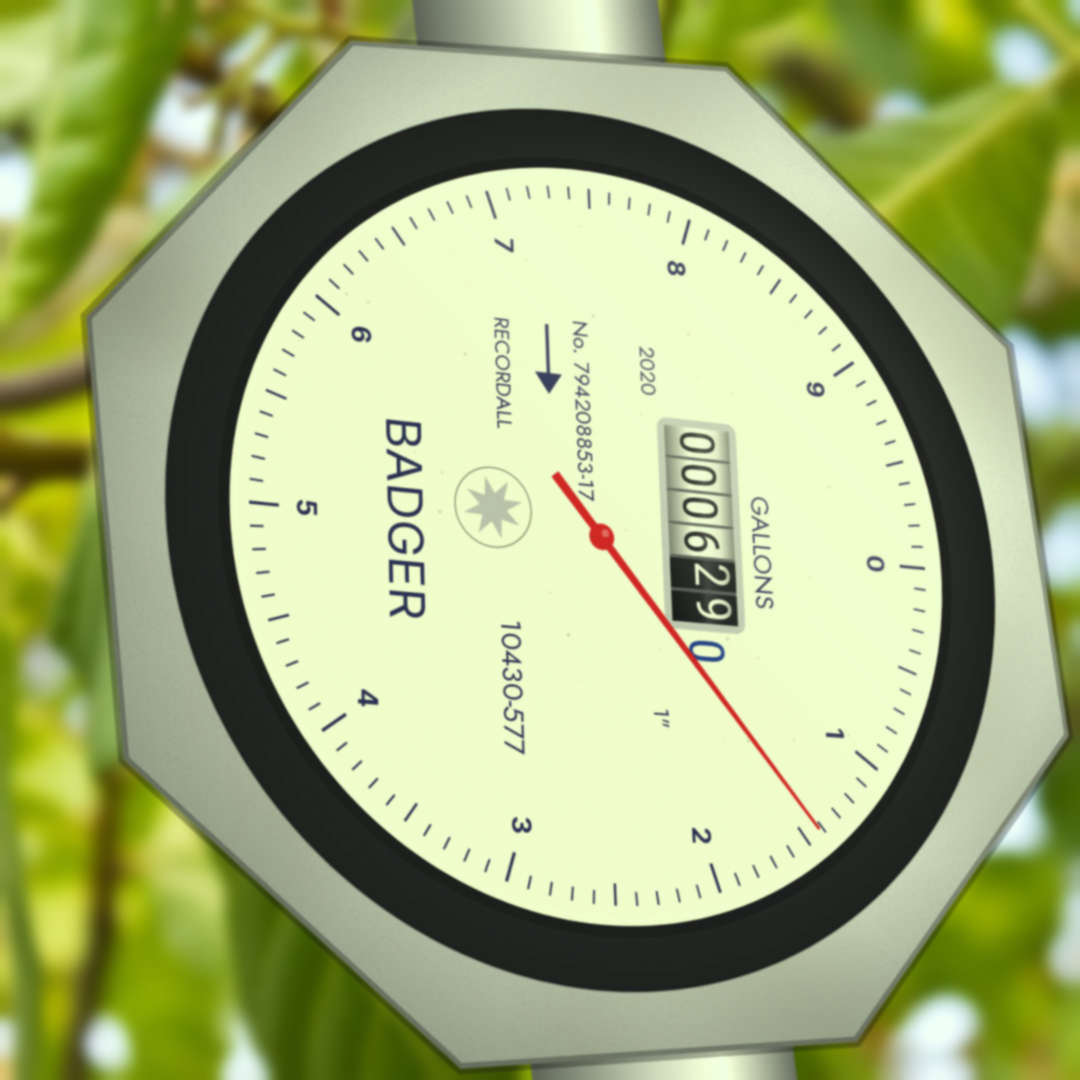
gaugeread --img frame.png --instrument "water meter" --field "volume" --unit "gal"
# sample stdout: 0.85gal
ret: 6291.4gal
